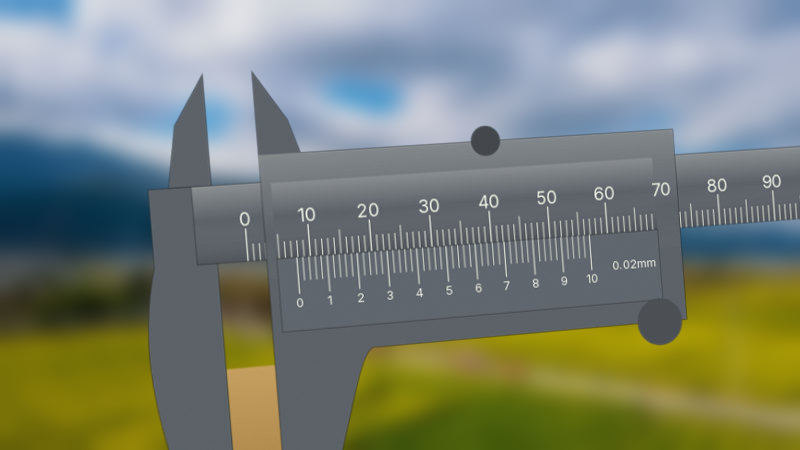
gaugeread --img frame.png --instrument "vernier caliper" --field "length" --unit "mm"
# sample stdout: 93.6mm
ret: 7.8mm
